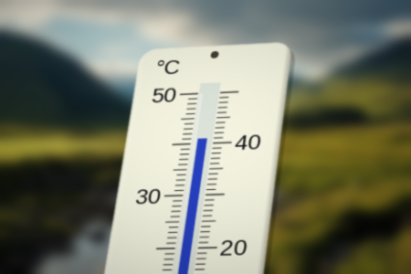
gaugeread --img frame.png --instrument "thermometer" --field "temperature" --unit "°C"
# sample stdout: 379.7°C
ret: 41°C
